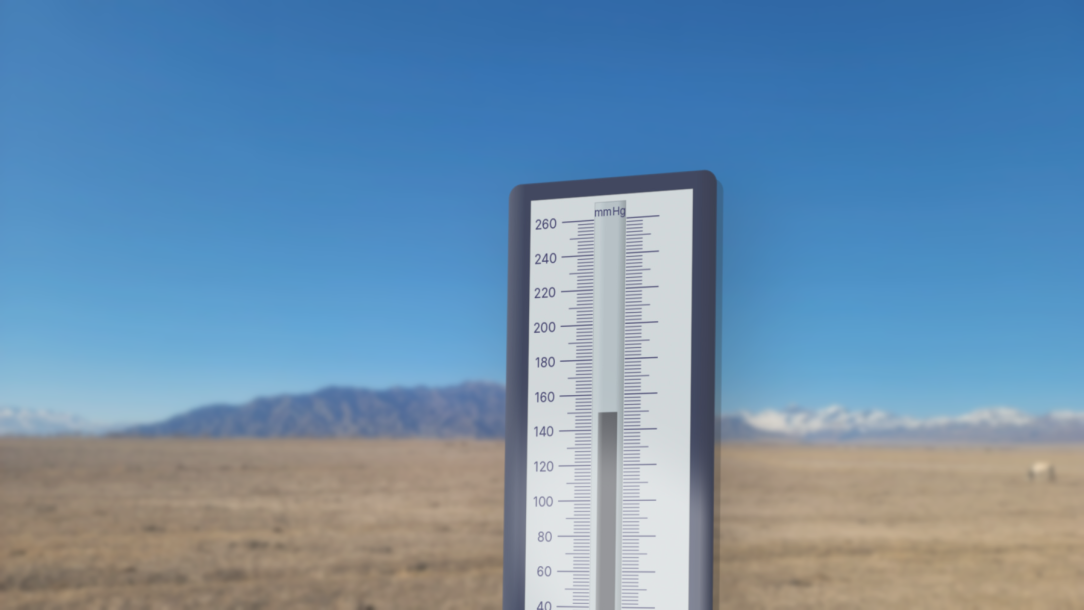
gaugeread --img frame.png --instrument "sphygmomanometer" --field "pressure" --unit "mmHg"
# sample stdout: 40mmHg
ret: 150mmHg
